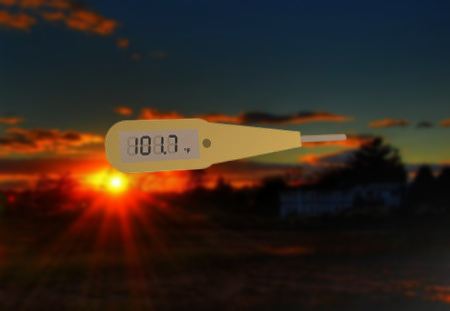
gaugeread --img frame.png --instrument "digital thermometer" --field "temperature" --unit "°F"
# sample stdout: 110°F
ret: 101.7°F
